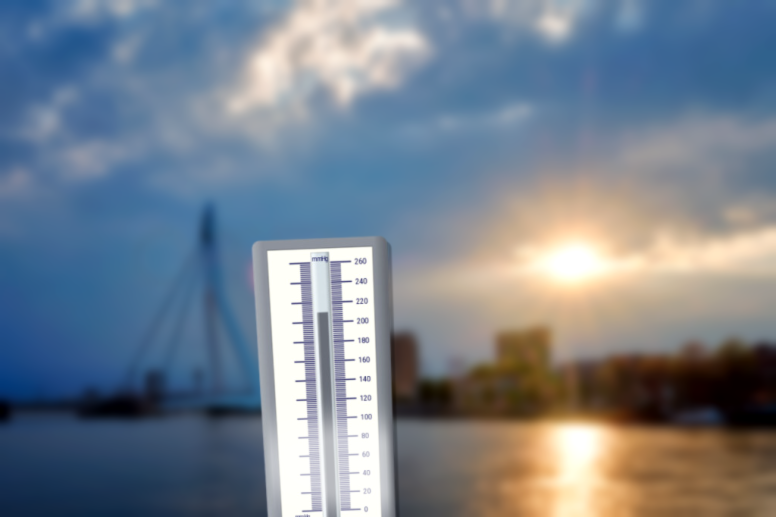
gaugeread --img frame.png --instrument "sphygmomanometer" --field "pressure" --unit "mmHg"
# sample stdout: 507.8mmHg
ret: 210mmHg
